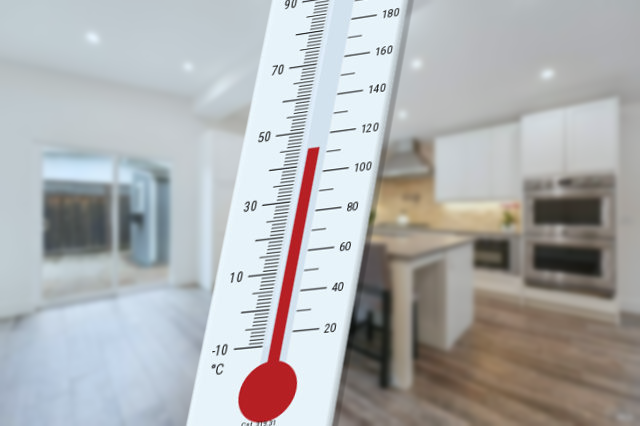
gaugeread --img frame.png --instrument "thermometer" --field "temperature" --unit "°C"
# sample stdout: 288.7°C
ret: 45°C
